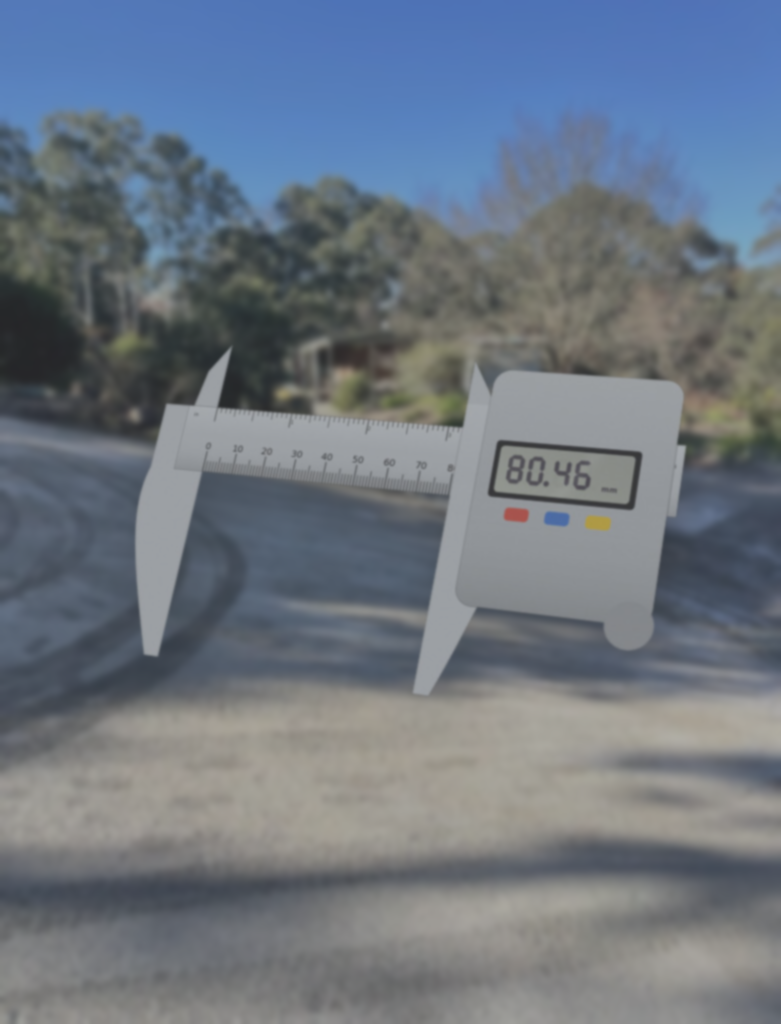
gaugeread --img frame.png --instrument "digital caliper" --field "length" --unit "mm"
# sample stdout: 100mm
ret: 80.46mm
